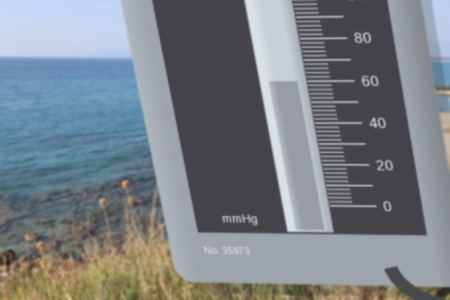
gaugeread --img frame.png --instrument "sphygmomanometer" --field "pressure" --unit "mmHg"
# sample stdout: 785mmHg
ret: 60mmHg
